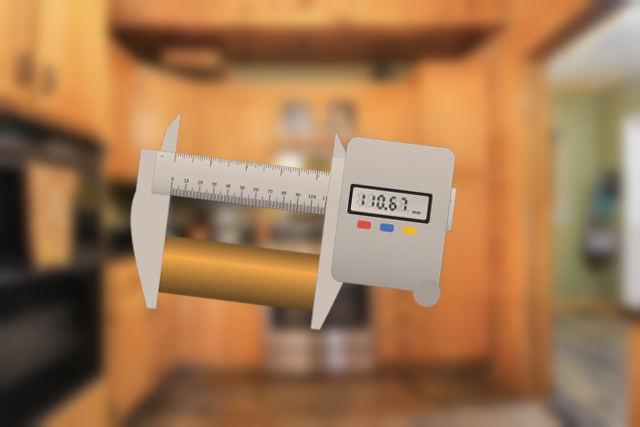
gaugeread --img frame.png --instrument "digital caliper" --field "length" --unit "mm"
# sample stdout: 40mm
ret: 110.67mm
